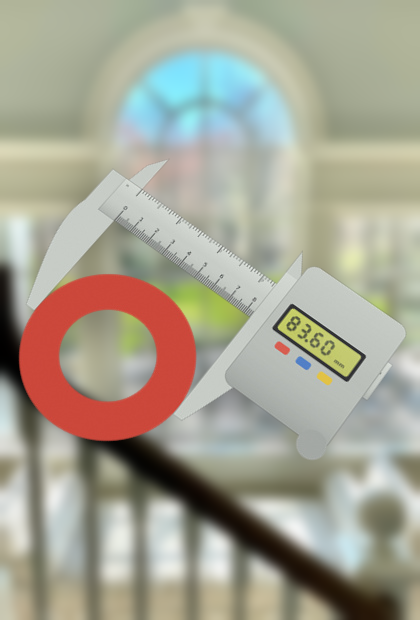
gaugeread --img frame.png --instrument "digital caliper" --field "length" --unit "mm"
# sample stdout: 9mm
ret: 83.60mm
